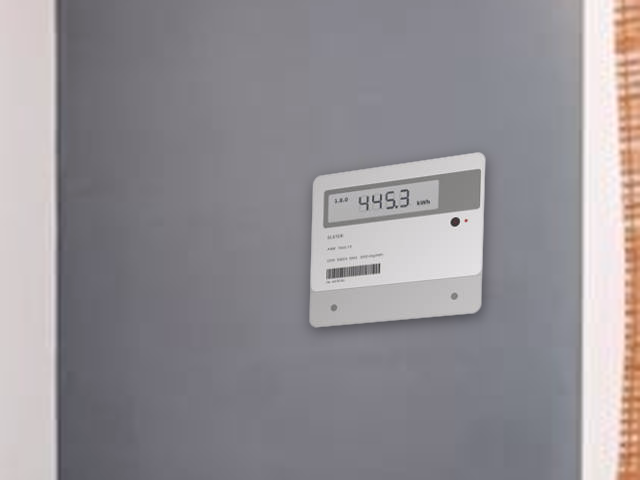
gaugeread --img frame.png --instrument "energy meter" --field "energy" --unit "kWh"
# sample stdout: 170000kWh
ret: 445.3kWh
